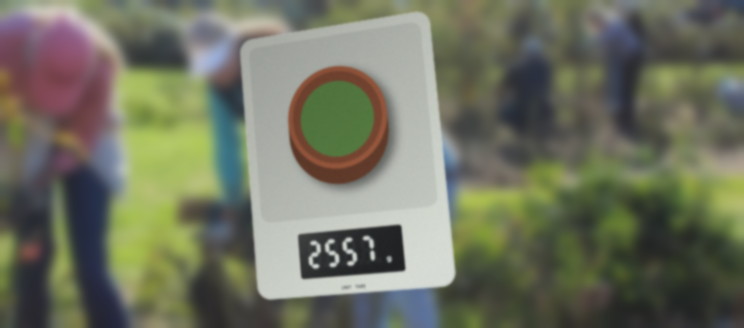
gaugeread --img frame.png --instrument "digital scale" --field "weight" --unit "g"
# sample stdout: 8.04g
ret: 2557g
